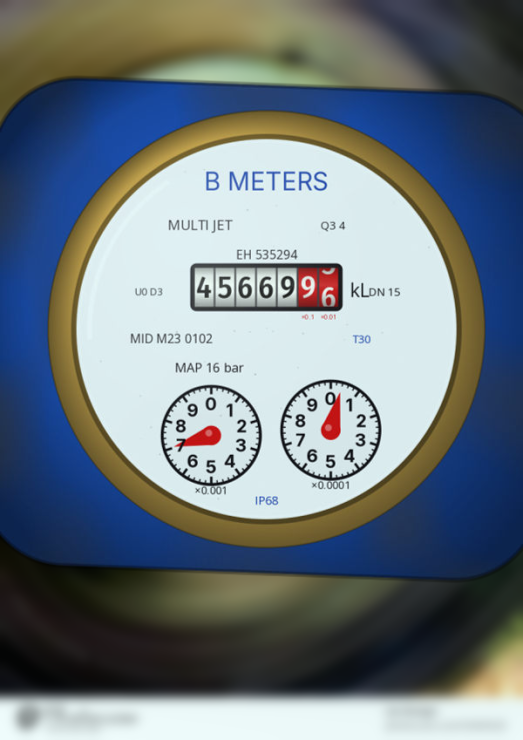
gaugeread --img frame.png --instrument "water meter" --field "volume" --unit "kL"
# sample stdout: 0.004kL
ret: 45669.9570kL
